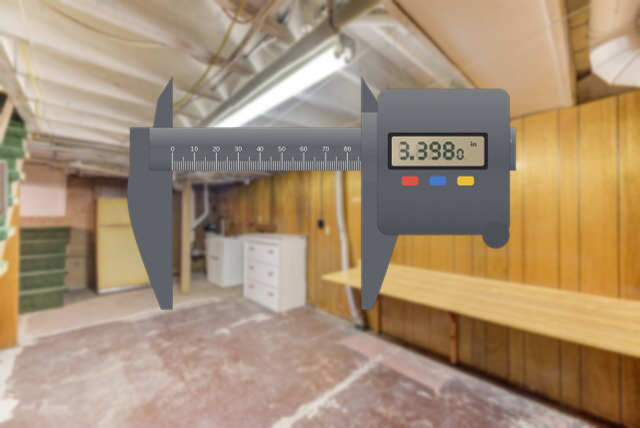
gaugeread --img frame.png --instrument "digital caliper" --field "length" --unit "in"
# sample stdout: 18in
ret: 3.3980in
